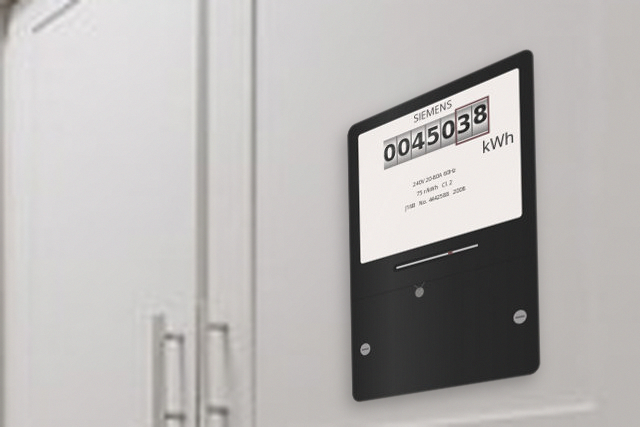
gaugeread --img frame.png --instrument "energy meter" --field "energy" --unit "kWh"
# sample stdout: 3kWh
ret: 450.38kWh
